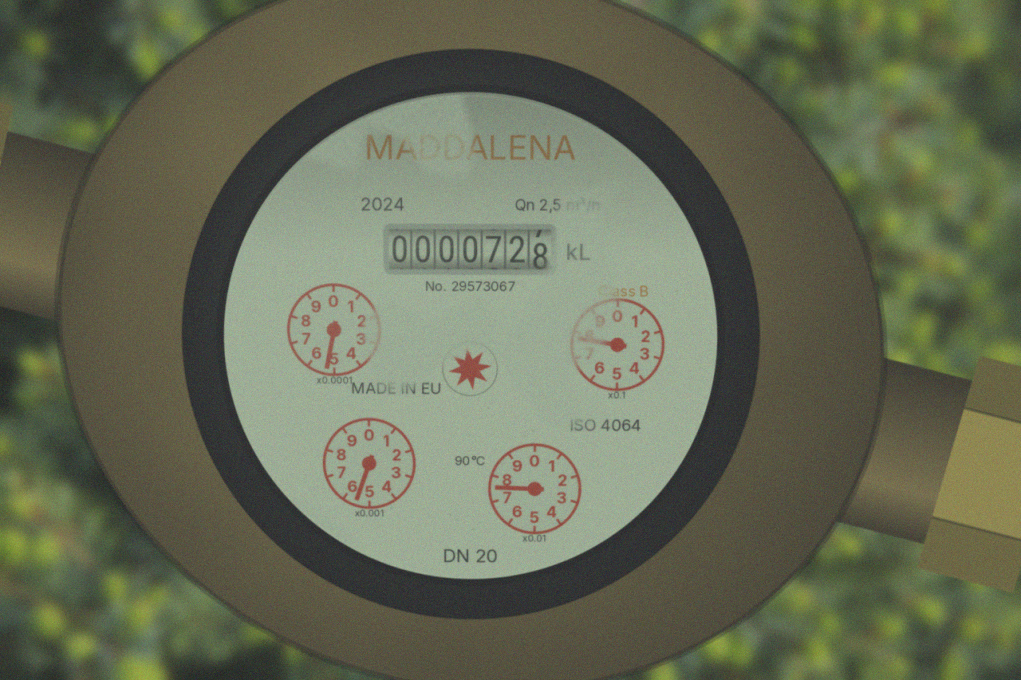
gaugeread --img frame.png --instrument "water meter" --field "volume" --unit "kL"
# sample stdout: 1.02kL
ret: 727.7755kL
